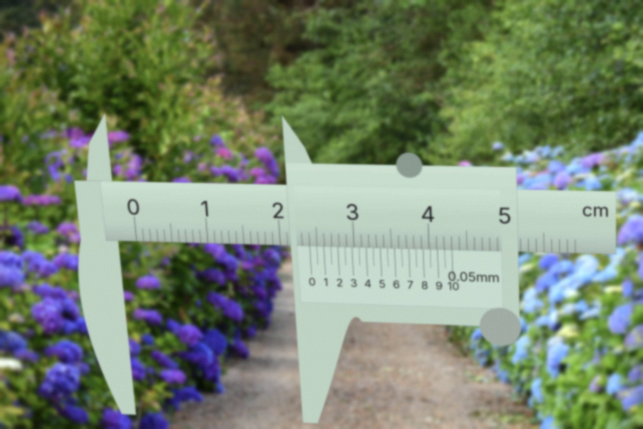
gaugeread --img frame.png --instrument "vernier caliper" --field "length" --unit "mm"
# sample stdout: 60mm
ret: 24.0mm
